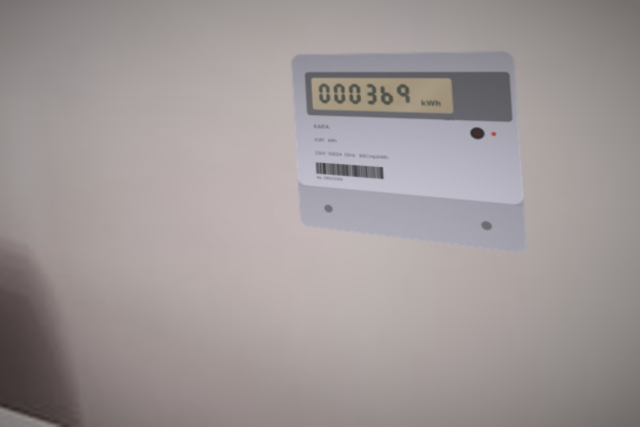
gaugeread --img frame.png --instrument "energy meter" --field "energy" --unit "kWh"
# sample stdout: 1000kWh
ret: 369kWh
